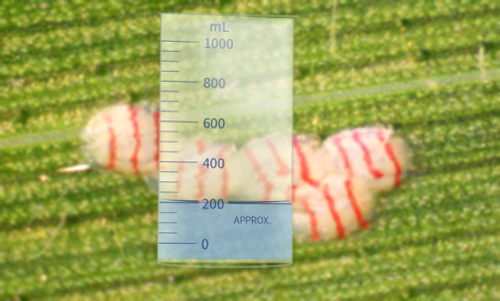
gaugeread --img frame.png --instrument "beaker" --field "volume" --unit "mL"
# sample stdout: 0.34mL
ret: 200mL
